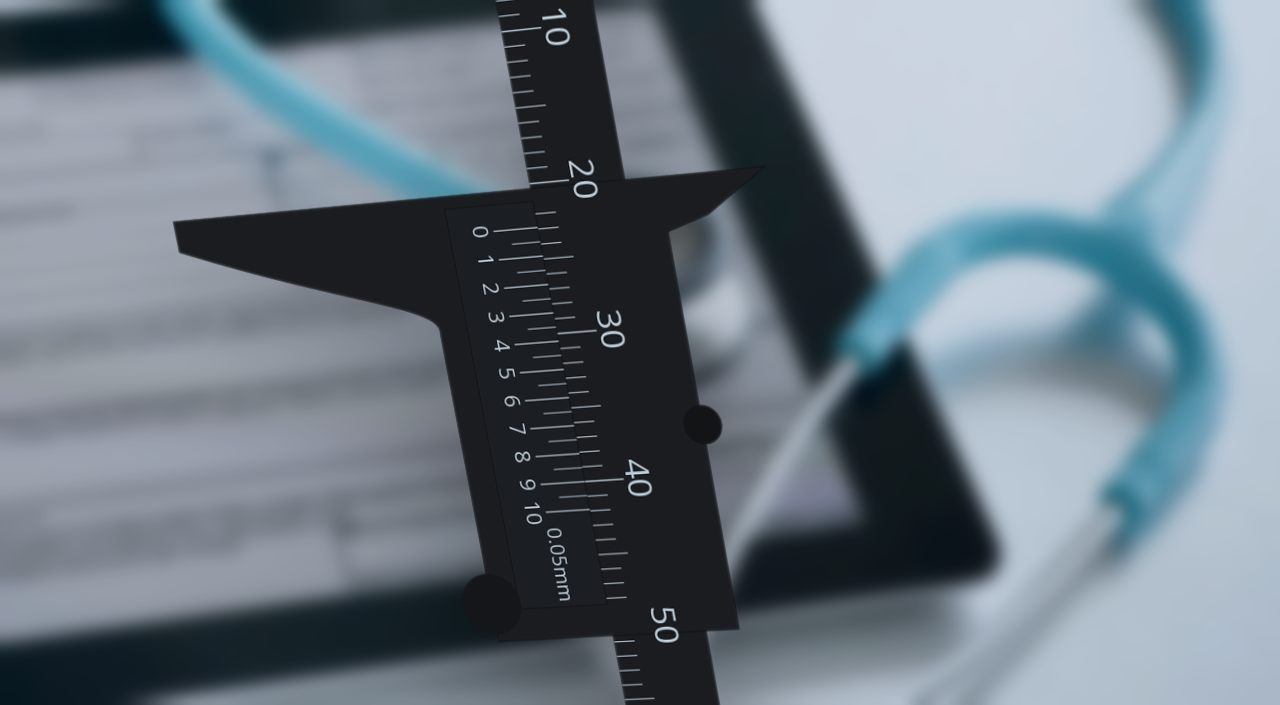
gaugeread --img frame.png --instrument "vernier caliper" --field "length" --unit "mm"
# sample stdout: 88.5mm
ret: 22.9mm
